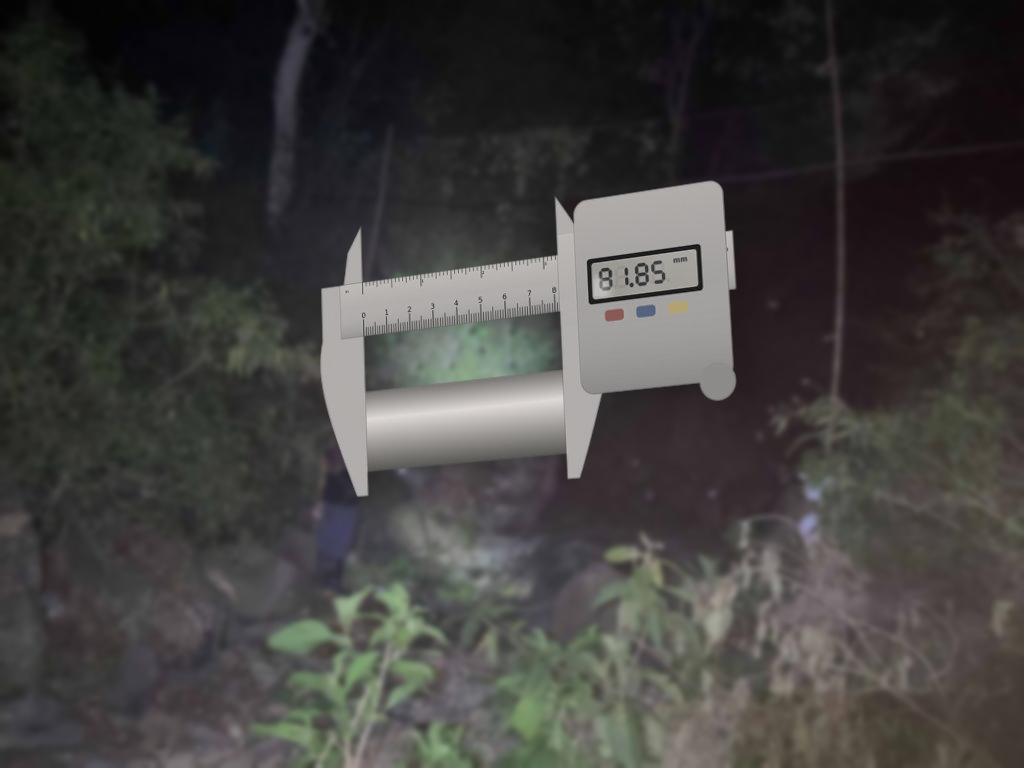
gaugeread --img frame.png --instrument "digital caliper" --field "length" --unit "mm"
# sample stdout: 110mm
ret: 81.85mm
